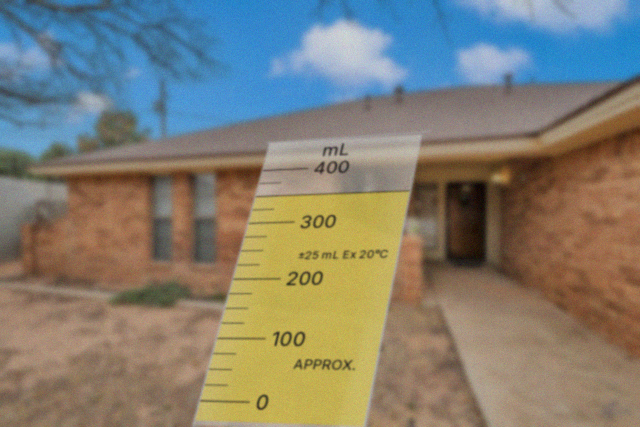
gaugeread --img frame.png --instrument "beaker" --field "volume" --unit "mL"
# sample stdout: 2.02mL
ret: 350mL
